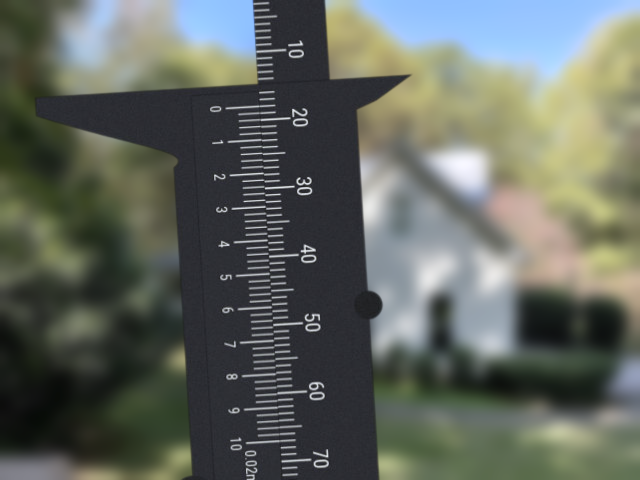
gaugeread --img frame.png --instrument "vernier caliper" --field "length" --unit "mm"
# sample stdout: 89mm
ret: 18.0mm
